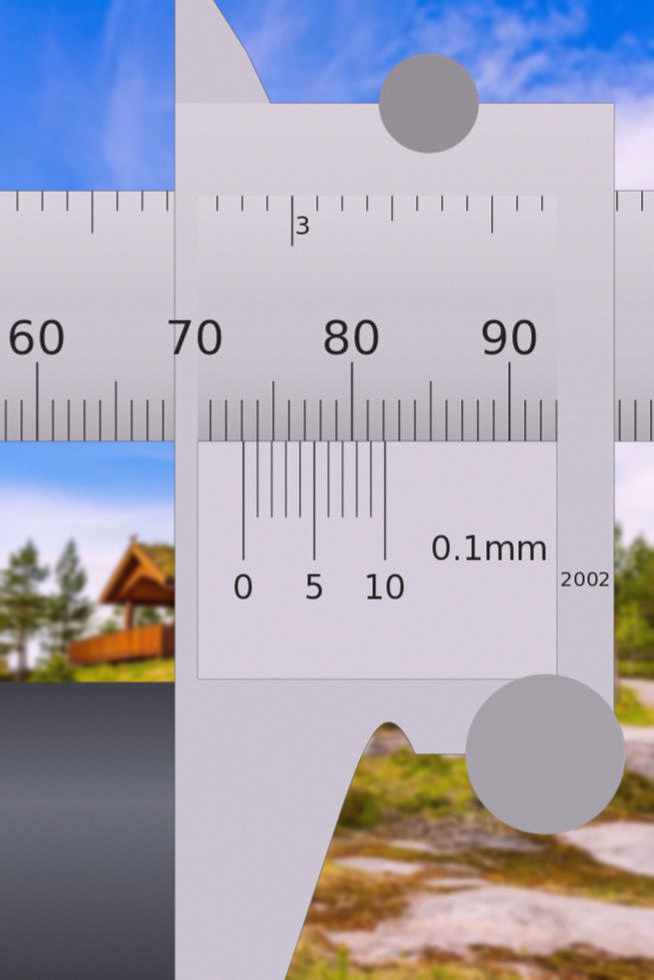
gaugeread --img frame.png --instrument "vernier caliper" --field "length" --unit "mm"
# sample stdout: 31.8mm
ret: 73.1mm
